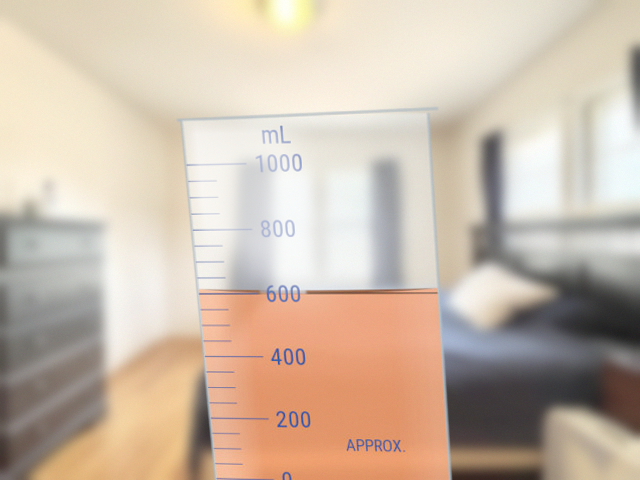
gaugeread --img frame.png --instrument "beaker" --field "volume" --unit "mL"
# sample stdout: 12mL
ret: 600mL
